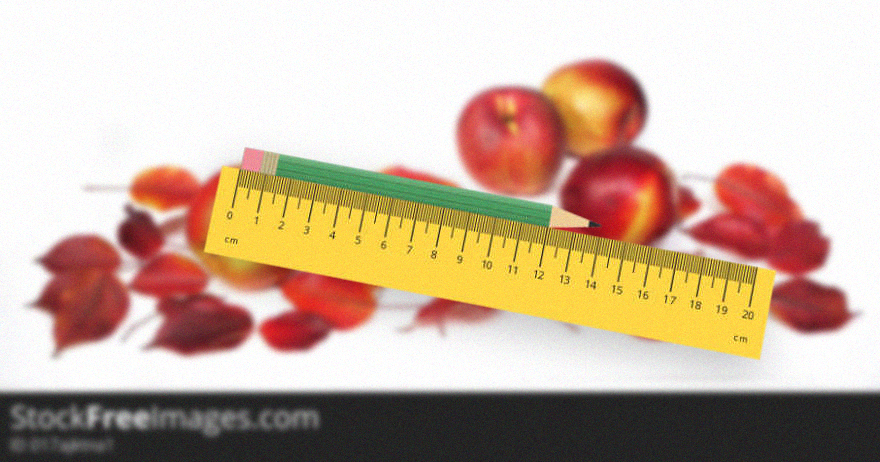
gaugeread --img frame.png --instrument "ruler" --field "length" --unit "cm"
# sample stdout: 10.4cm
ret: 14cm
